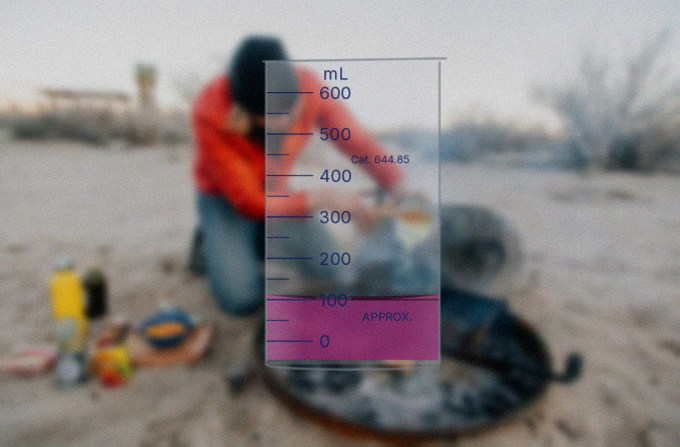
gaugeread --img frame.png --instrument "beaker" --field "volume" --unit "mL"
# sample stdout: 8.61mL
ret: 100mL
